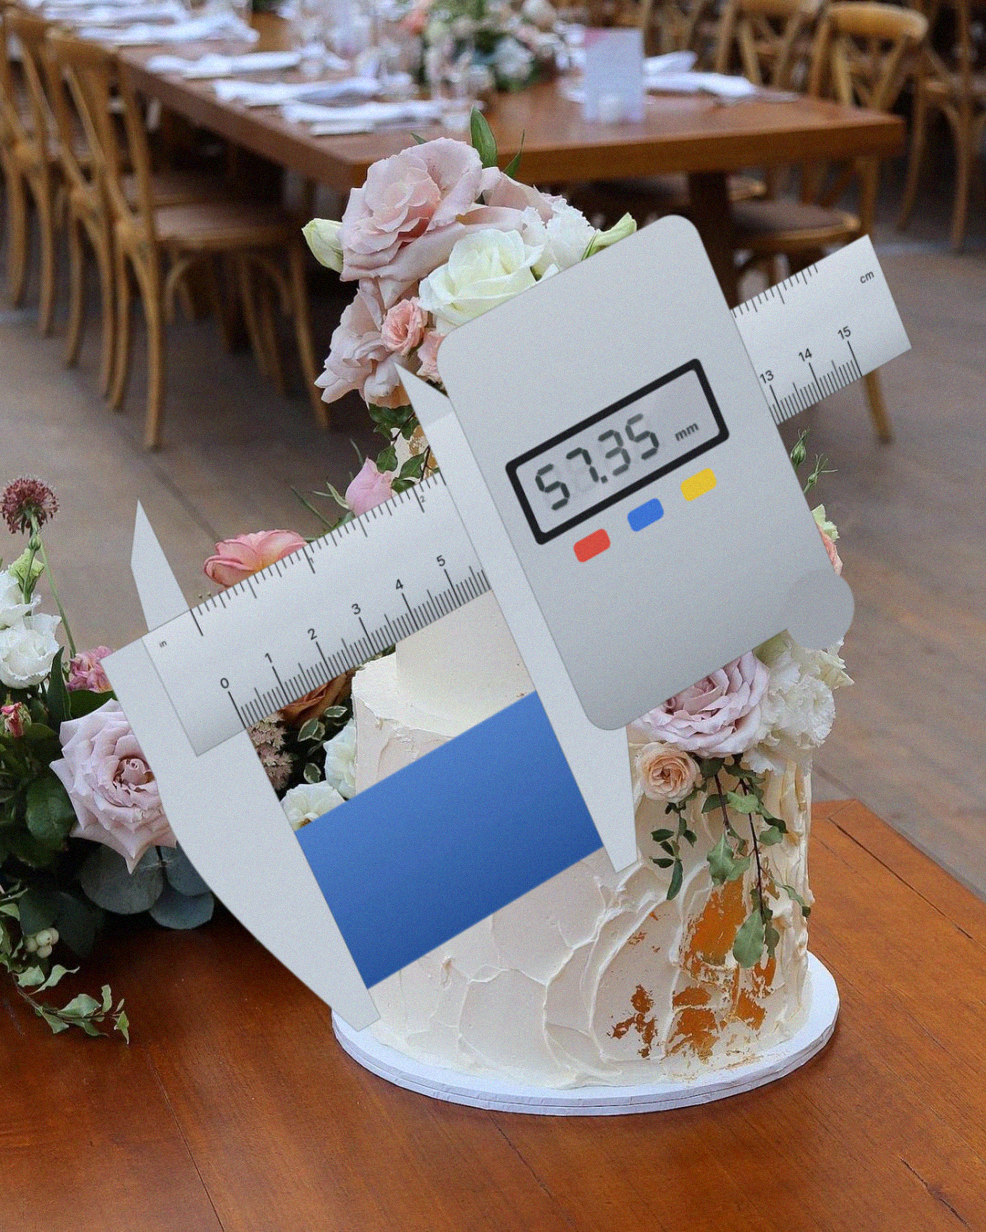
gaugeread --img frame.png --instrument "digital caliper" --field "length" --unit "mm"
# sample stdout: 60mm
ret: 57.35mm
